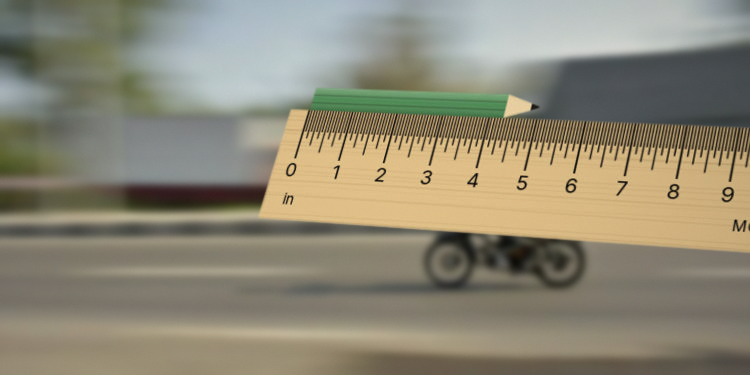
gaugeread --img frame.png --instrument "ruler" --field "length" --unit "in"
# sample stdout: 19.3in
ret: 5in
